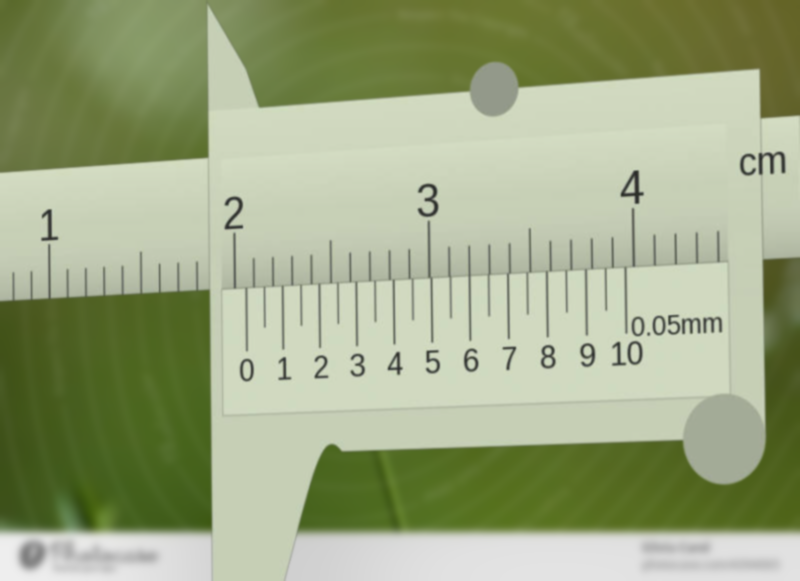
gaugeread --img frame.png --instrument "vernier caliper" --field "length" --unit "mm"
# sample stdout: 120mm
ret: 20.6mm
